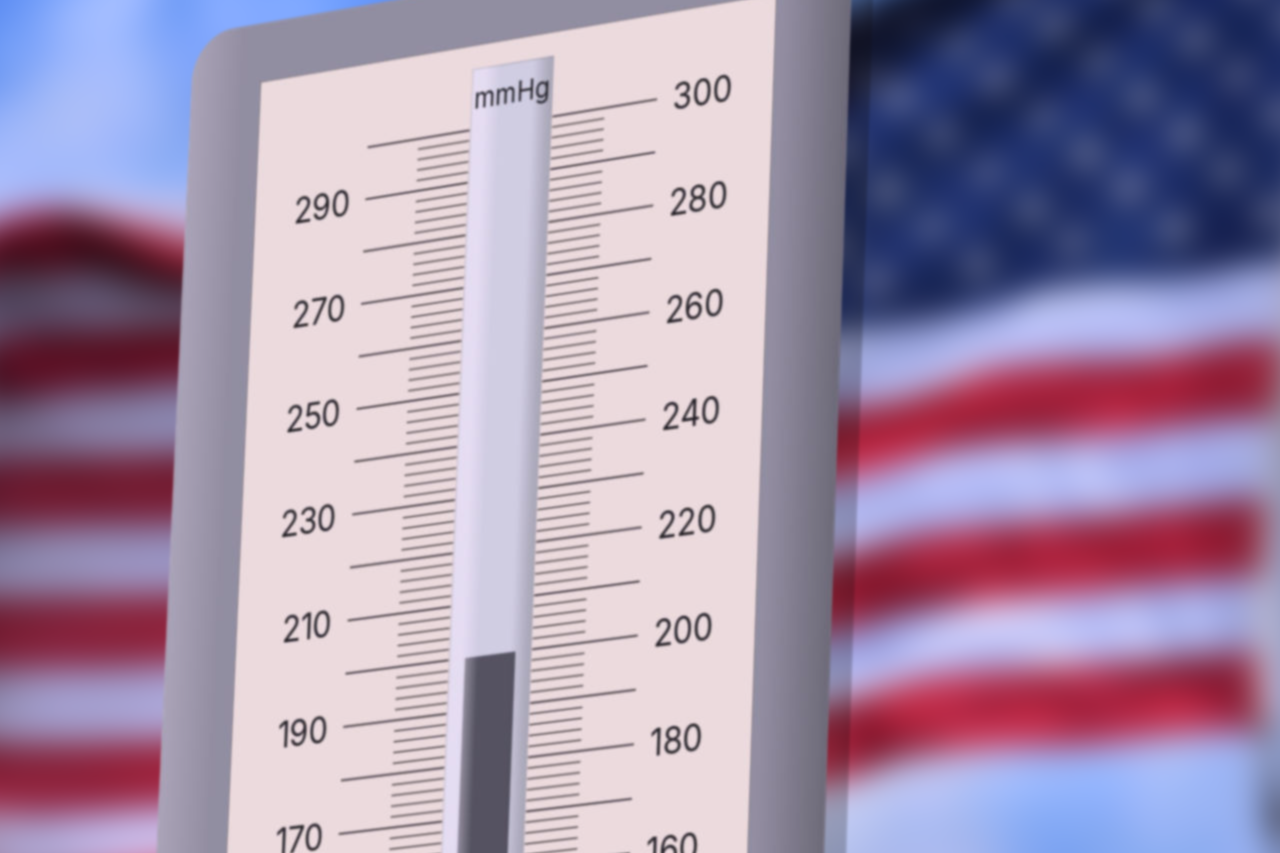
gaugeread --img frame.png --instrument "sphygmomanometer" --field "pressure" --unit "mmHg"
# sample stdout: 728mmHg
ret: 200mmHg
